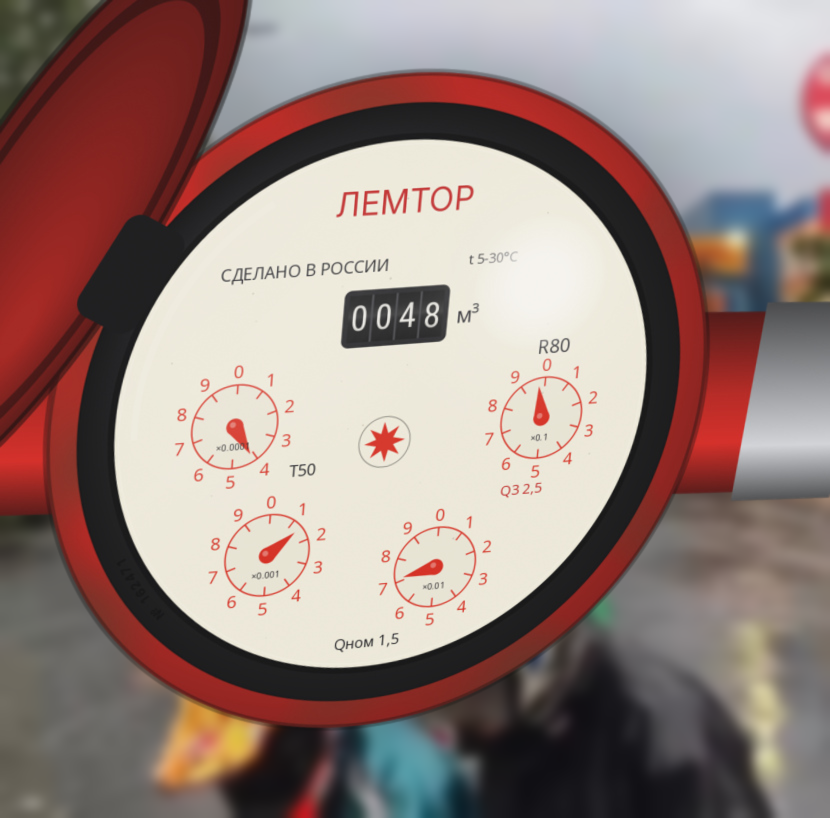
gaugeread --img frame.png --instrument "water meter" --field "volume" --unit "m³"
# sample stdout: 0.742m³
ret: 47.9714m³
